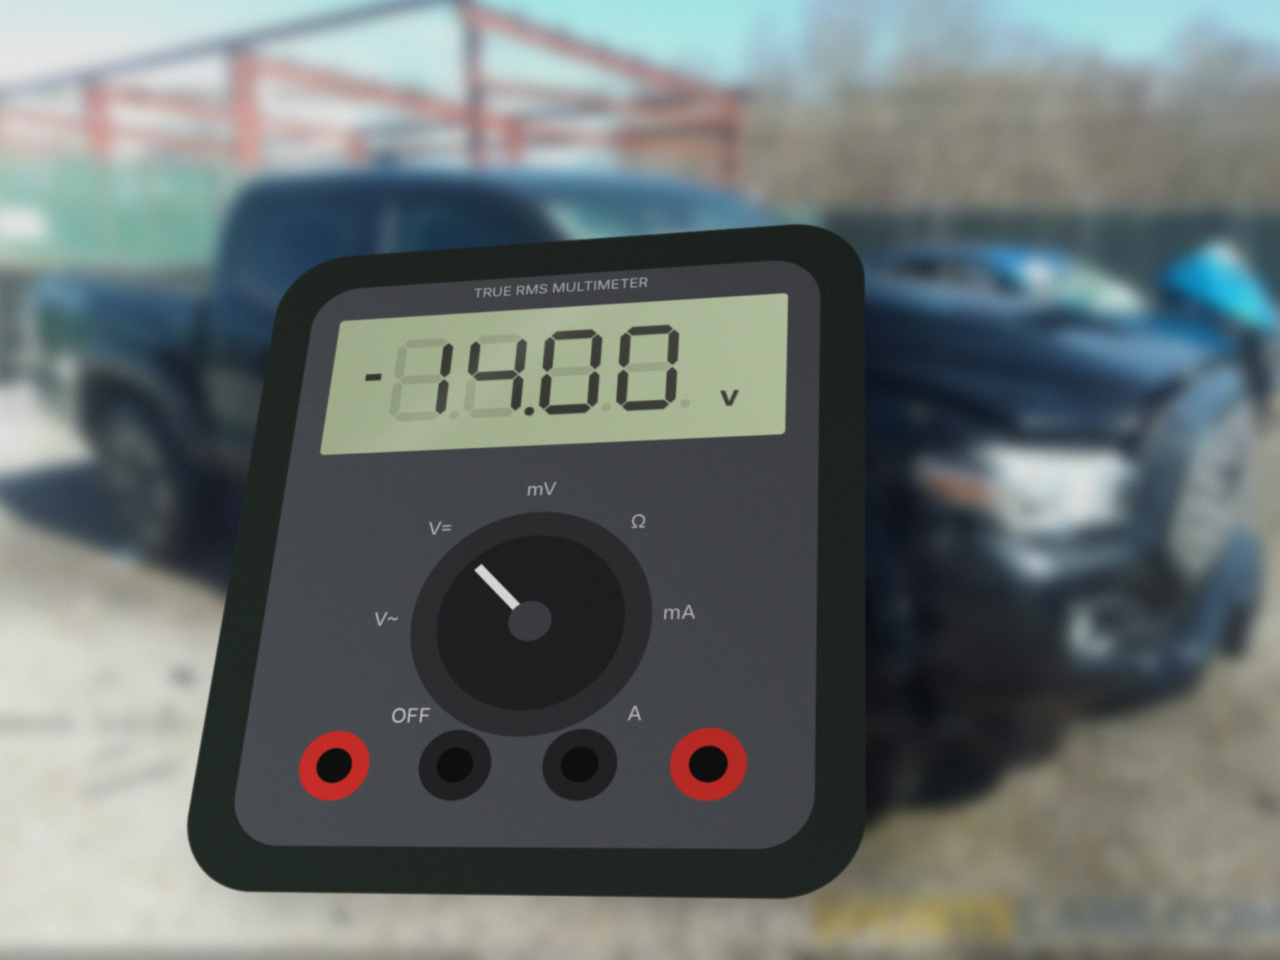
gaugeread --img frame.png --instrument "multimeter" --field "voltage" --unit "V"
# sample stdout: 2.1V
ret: -14.00V
